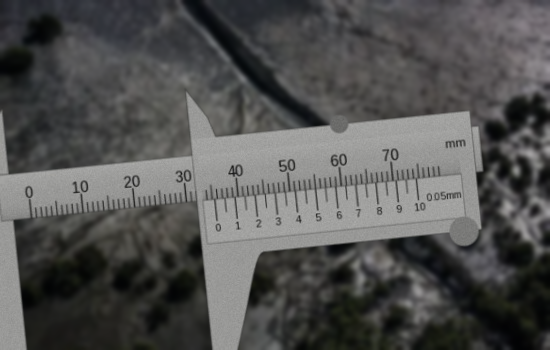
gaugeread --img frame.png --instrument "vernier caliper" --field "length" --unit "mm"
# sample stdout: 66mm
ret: 35.5mm
